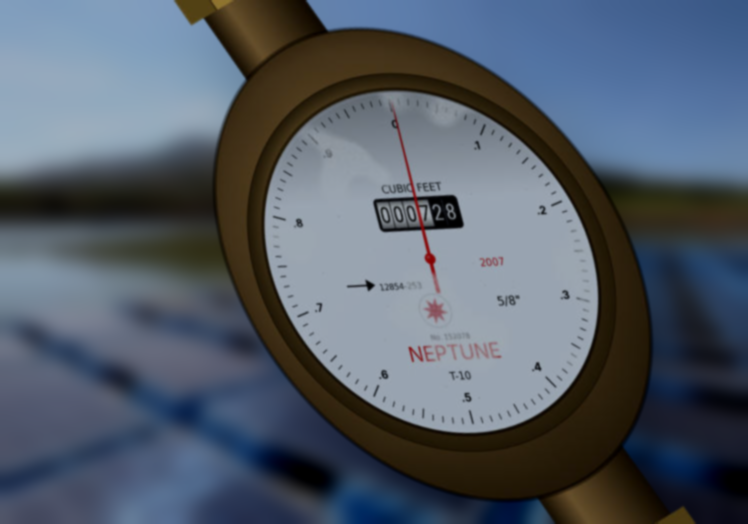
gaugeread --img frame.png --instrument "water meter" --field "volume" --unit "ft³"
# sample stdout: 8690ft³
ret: 728.00ft³
